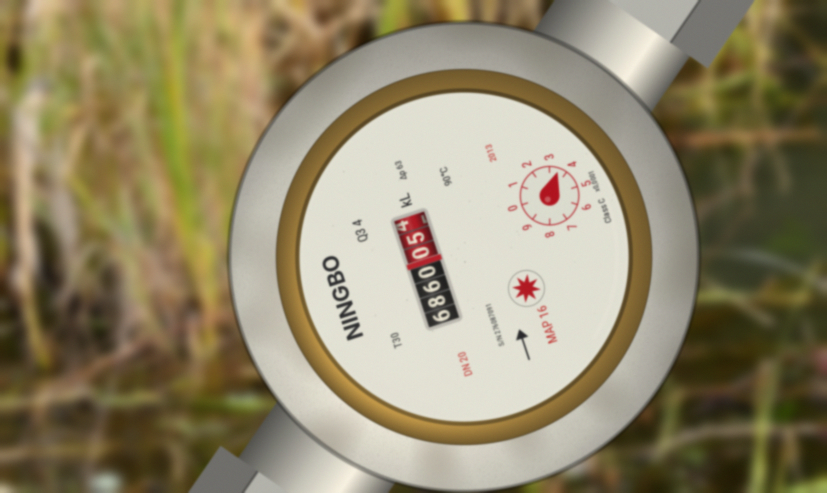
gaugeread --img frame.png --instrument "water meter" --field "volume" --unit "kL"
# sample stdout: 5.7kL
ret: 6860.0543kL
